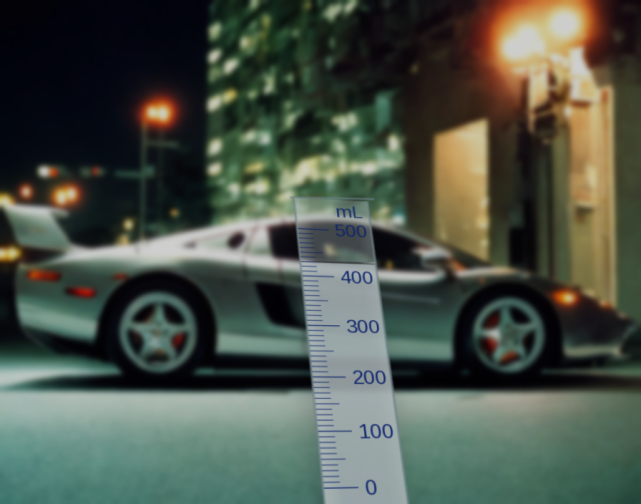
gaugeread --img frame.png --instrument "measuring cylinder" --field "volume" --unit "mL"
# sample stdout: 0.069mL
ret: 430mL
